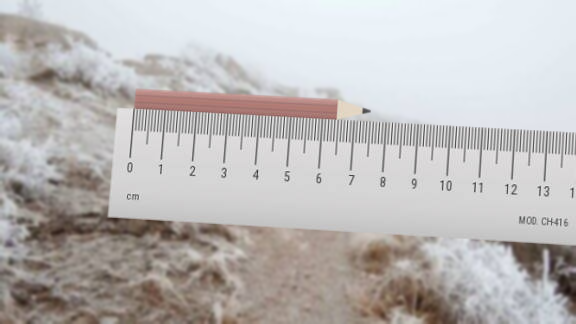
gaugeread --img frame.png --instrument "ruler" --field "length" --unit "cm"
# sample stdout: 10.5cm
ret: 7.5cm
